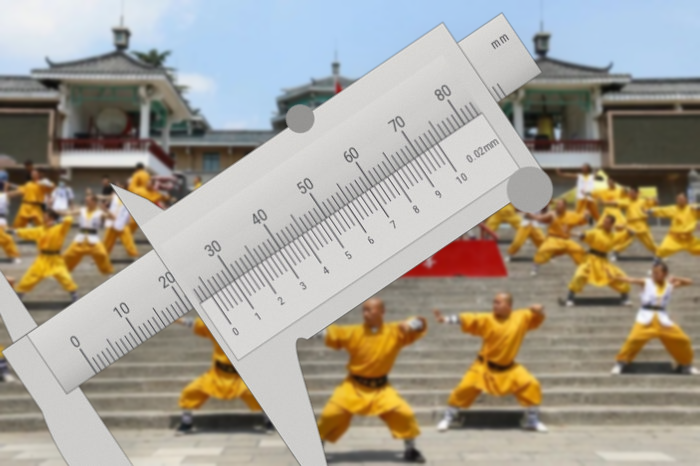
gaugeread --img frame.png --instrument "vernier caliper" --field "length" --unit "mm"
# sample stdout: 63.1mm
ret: 25.0mm
